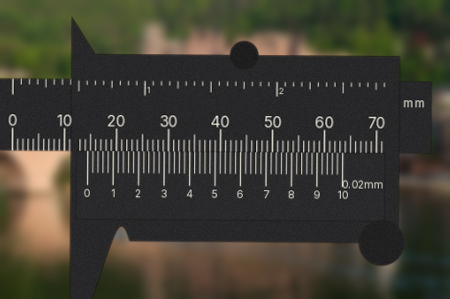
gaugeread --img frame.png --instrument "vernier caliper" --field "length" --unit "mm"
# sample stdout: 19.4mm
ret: 14.5mm
